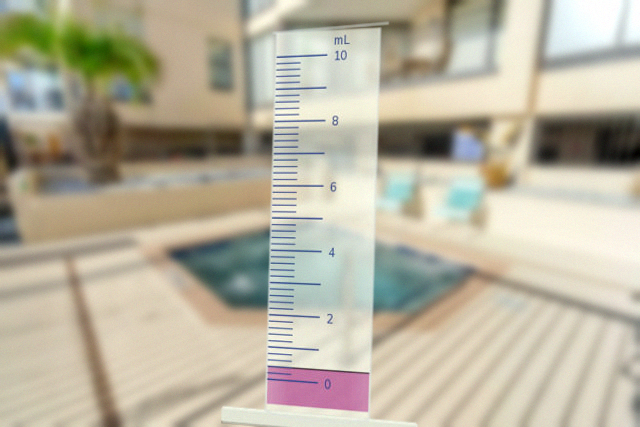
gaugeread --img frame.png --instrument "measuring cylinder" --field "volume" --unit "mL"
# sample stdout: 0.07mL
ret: 0.4mL
